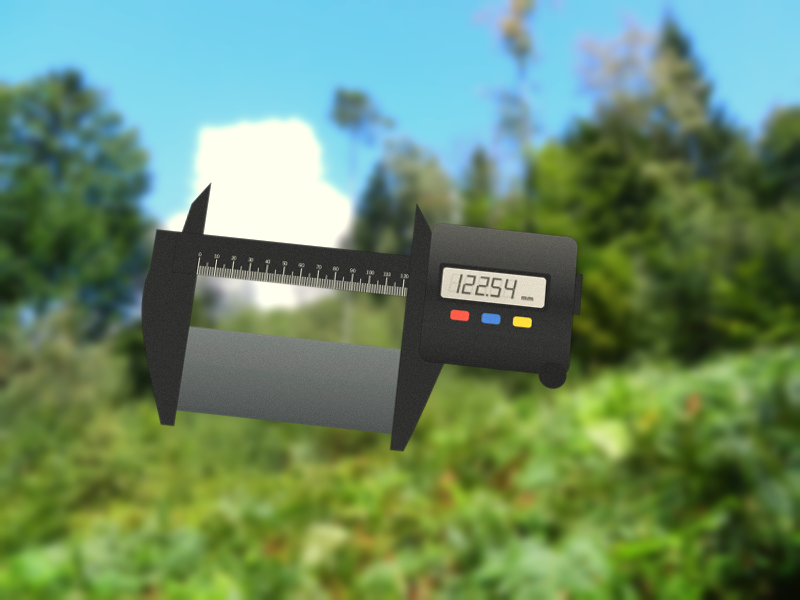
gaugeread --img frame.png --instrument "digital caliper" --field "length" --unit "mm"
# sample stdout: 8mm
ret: 122.54mm
